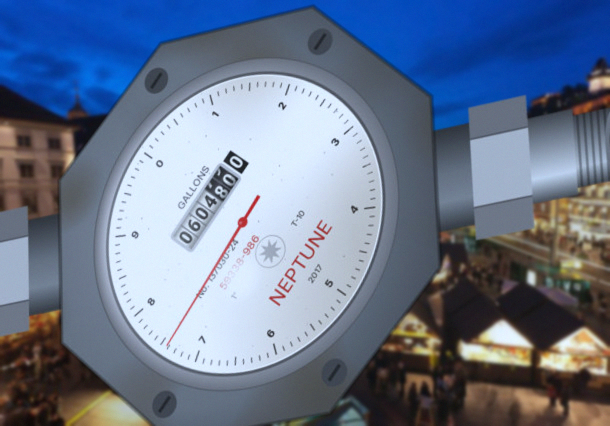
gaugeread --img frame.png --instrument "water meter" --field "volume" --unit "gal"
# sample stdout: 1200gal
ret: 604797.4gal
